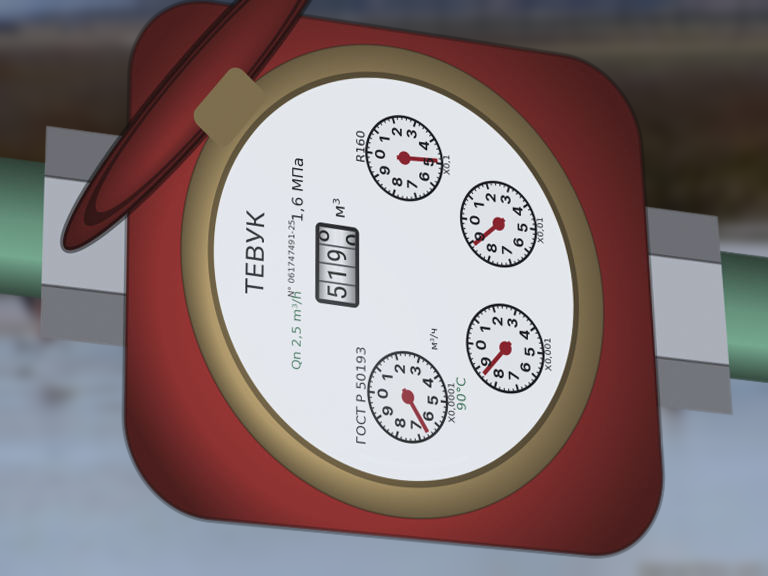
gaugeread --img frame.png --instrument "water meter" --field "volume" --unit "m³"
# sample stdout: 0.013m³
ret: 5198.4886m³
